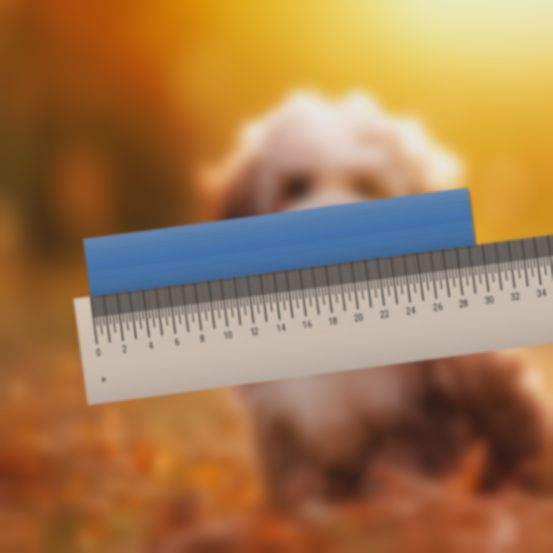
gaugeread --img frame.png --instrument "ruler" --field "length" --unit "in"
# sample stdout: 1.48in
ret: 29.5in
